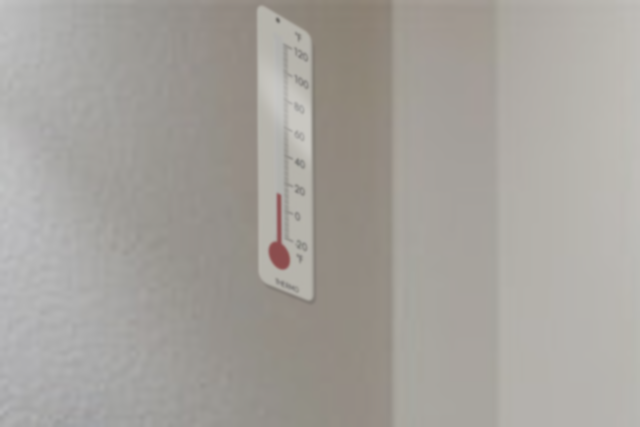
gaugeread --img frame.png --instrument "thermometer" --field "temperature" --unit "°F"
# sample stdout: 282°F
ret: 10°F
